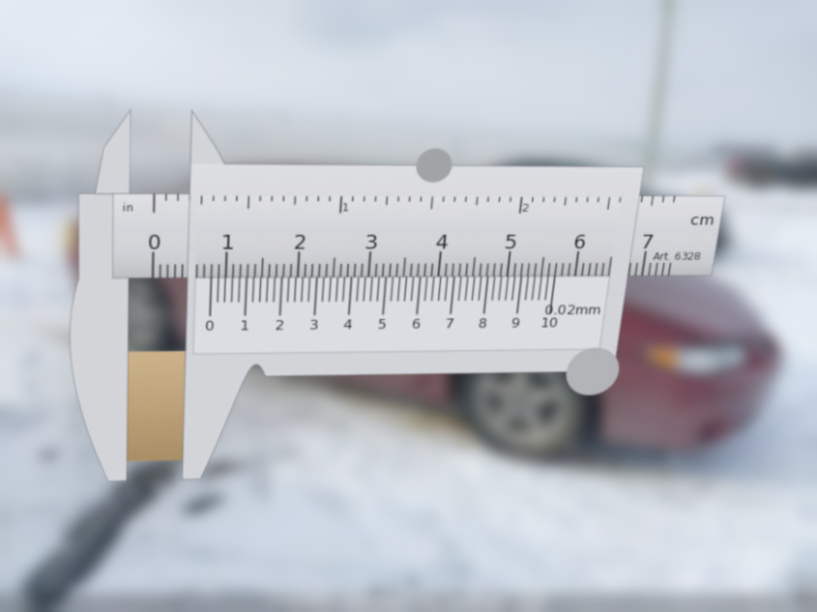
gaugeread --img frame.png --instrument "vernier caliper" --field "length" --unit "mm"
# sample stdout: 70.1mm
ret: 8.0mm
